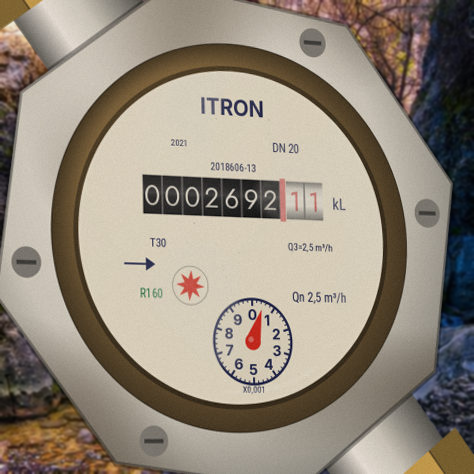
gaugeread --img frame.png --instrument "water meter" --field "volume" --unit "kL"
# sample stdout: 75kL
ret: 2692.110kL
